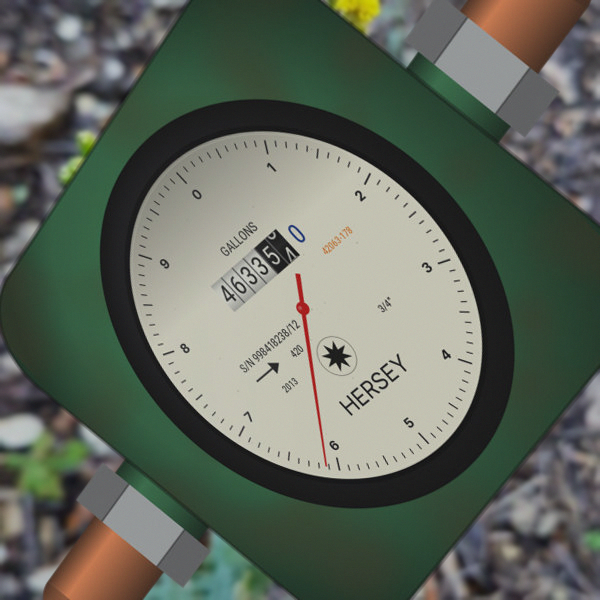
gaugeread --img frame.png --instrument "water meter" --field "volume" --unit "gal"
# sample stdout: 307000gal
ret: 4633536.1gal
